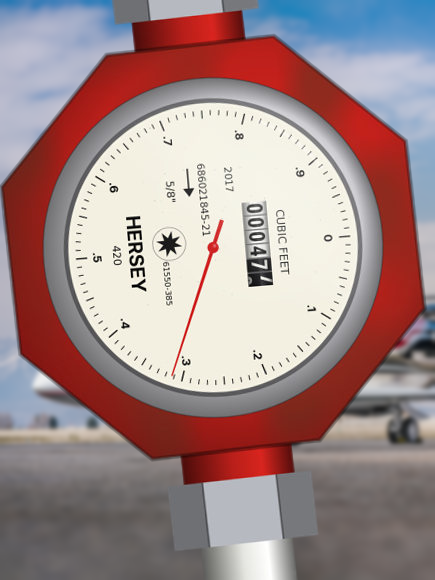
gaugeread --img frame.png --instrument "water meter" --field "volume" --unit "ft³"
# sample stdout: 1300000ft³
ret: 477.31ft³
